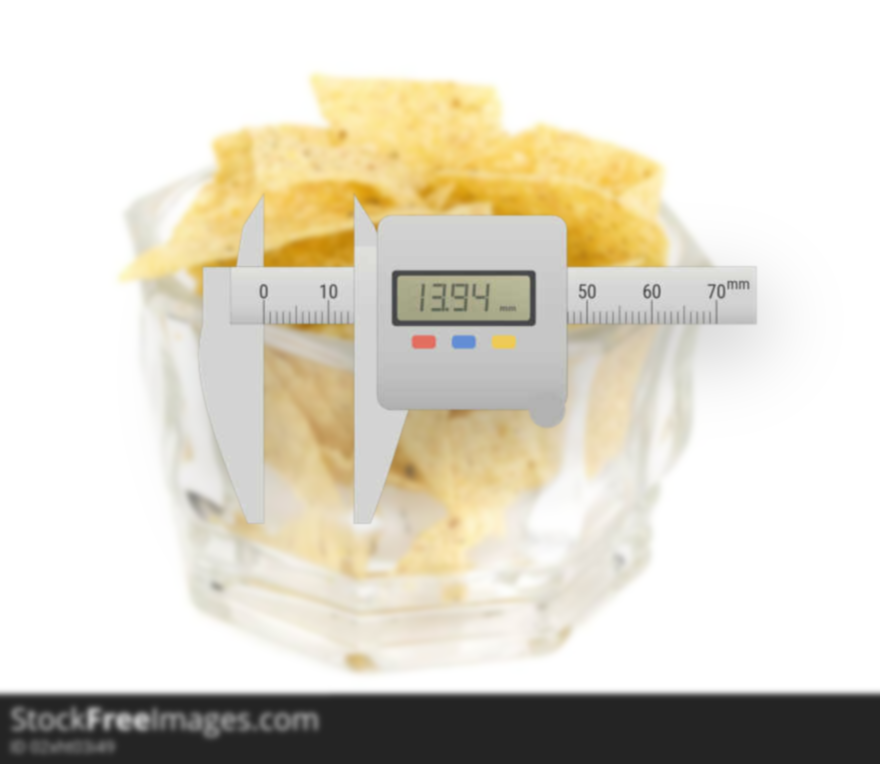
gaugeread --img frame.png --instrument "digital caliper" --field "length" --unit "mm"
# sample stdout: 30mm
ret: 13.94mm
